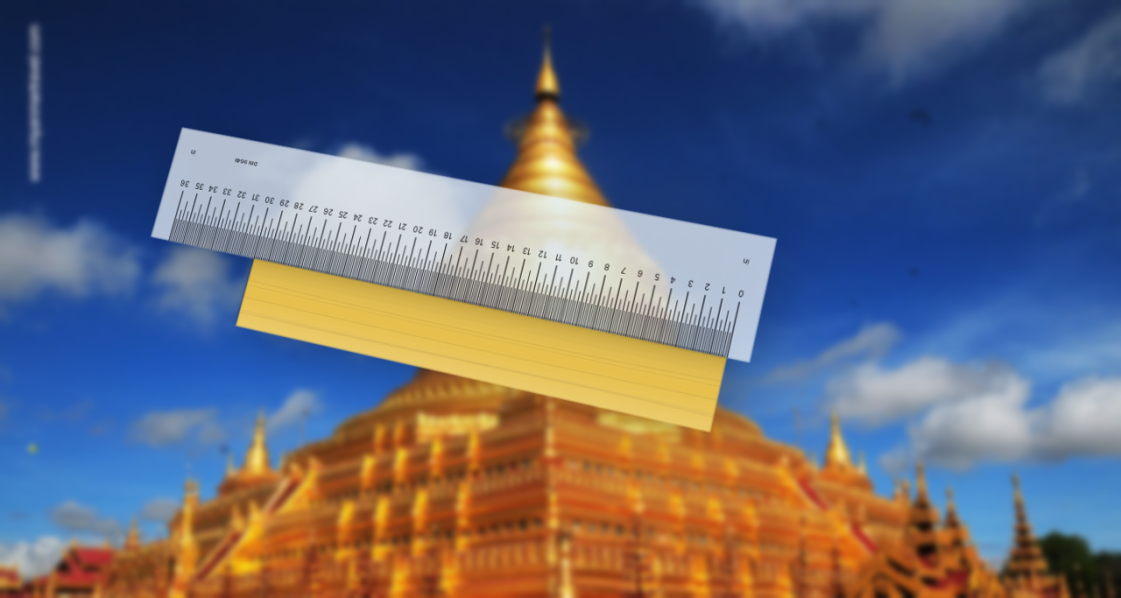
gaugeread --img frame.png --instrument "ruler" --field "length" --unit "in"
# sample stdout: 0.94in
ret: 30in
